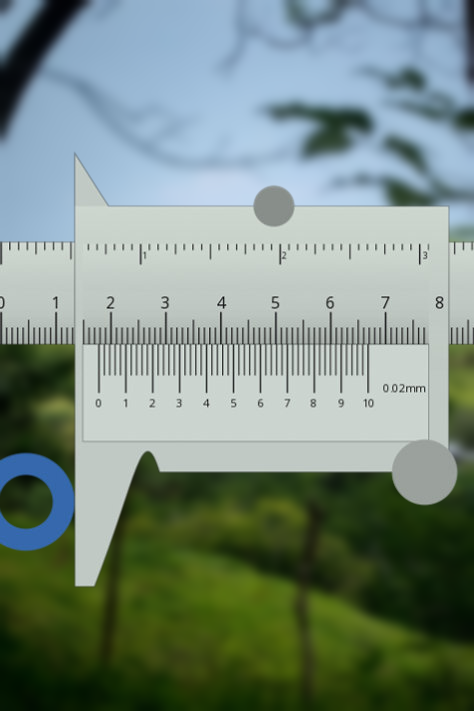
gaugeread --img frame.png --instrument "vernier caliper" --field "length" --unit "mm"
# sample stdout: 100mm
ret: 17.8mm
